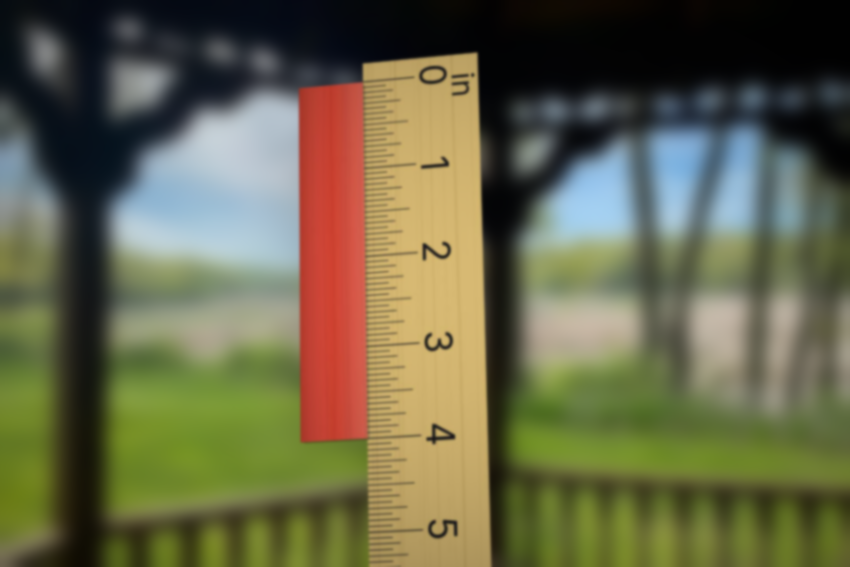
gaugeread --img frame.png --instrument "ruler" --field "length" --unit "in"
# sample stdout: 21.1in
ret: 4in
